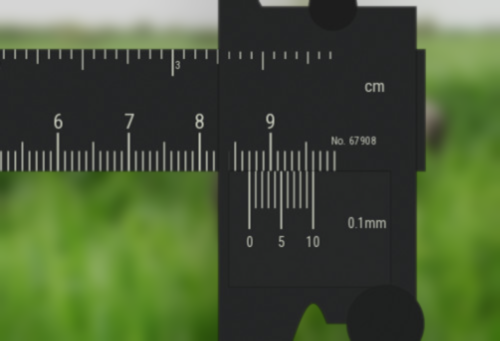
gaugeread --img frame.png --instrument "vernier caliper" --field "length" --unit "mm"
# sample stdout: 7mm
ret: 87.0mm
